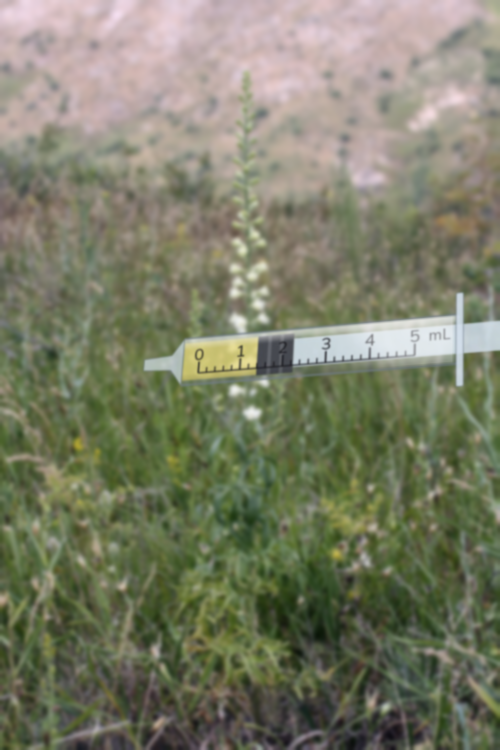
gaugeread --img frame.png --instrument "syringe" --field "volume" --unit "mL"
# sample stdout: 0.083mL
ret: 1.4mL
